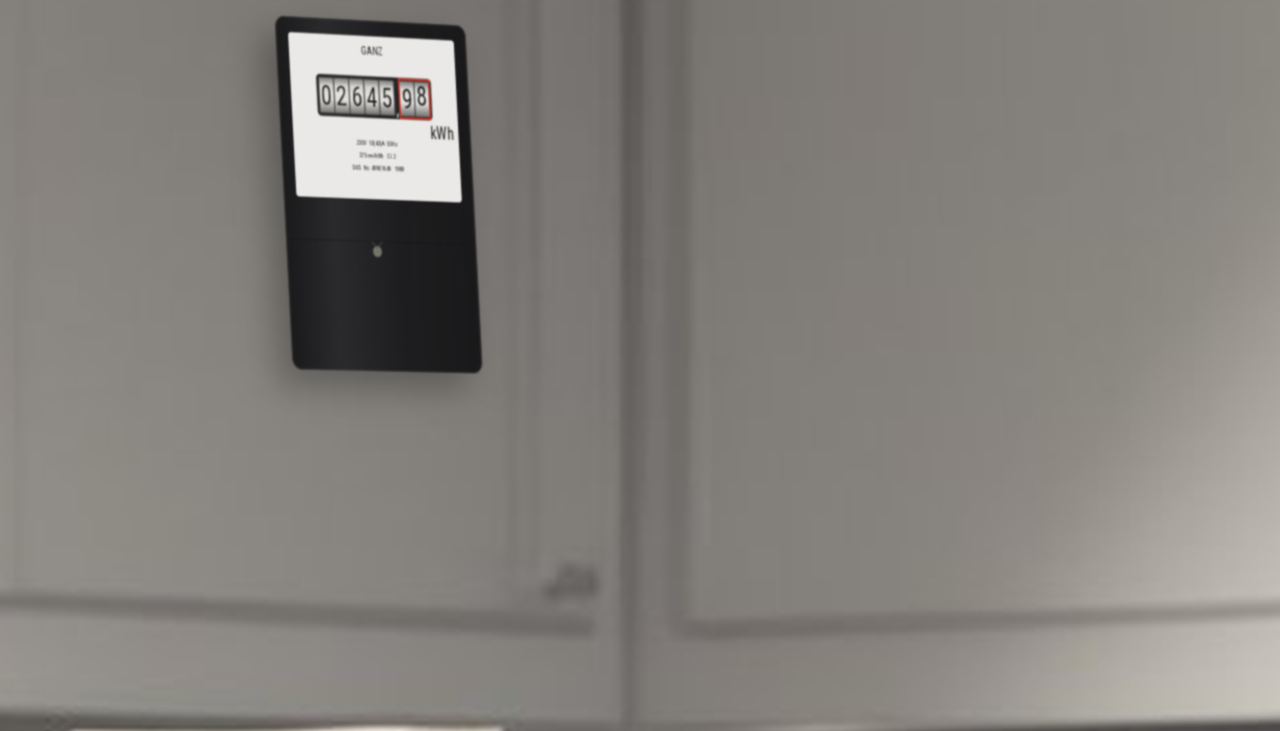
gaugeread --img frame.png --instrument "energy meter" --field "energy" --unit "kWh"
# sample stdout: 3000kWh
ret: 2645.98kWh
